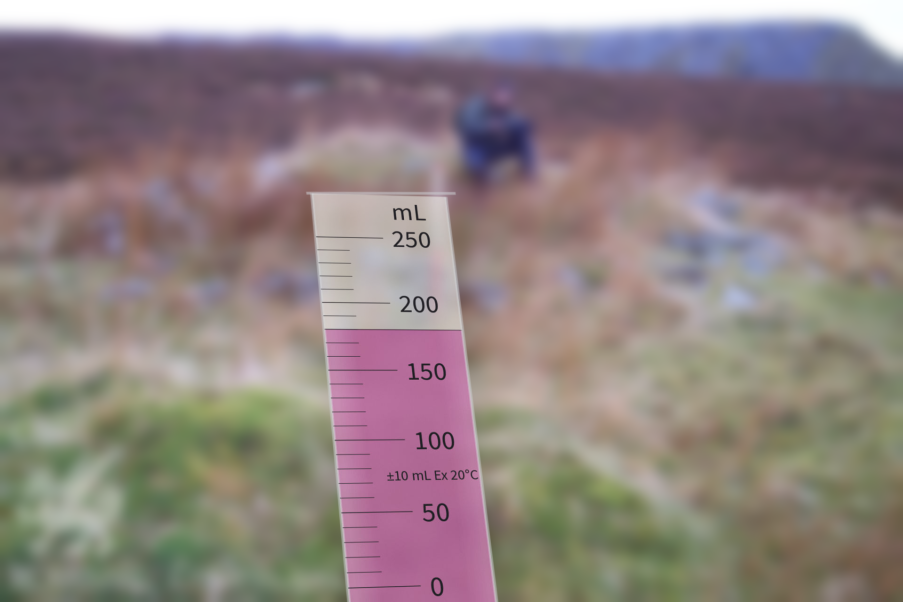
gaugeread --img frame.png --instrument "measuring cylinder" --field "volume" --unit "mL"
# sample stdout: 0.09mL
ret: 180mL
